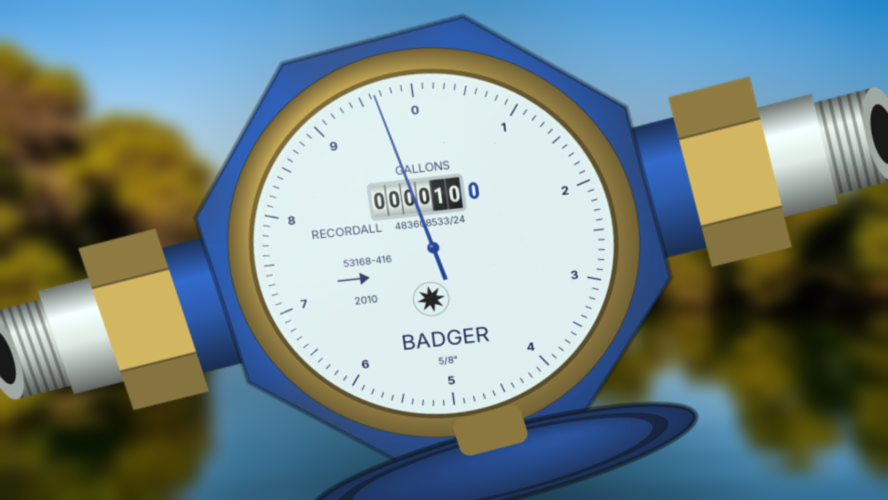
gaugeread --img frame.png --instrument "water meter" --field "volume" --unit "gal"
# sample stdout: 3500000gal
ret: 99.6gal
